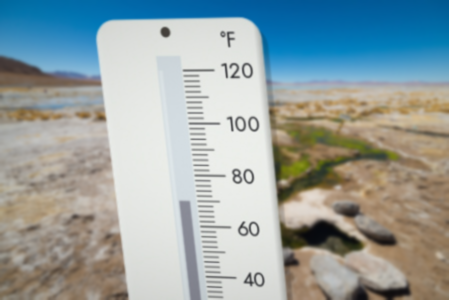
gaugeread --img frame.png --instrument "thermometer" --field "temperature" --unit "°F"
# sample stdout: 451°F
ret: 70°F
